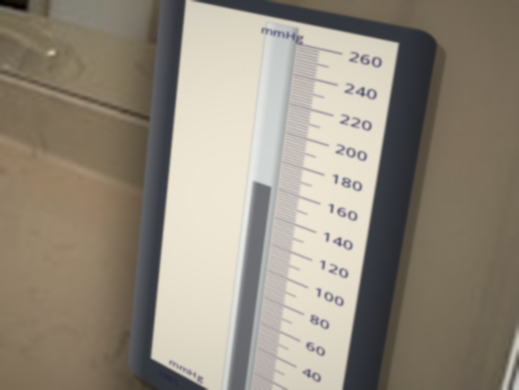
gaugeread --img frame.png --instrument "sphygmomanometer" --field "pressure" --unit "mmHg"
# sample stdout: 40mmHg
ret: 160mmHg
